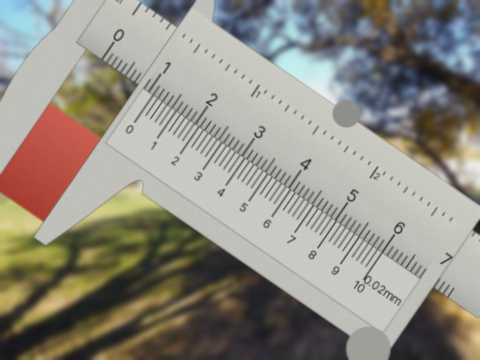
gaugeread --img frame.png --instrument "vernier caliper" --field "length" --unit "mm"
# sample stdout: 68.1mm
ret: 11.0mm
